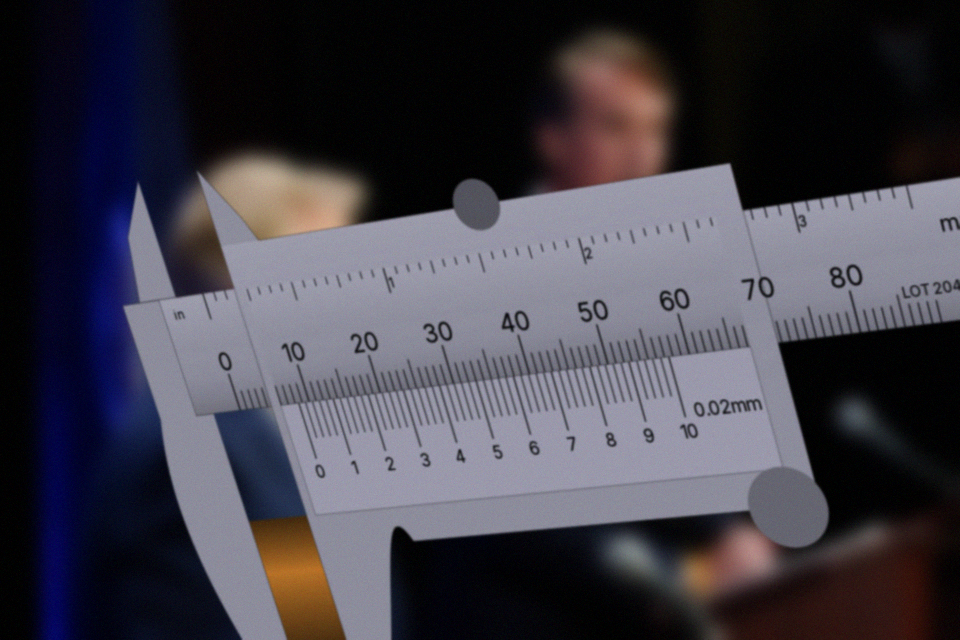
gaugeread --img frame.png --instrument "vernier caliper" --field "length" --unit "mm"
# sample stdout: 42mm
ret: 8.5mm
